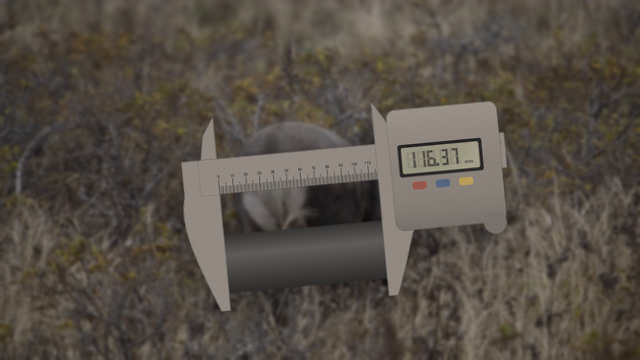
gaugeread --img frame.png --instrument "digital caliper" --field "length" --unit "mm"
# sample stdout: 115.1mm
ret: 116.37mm
